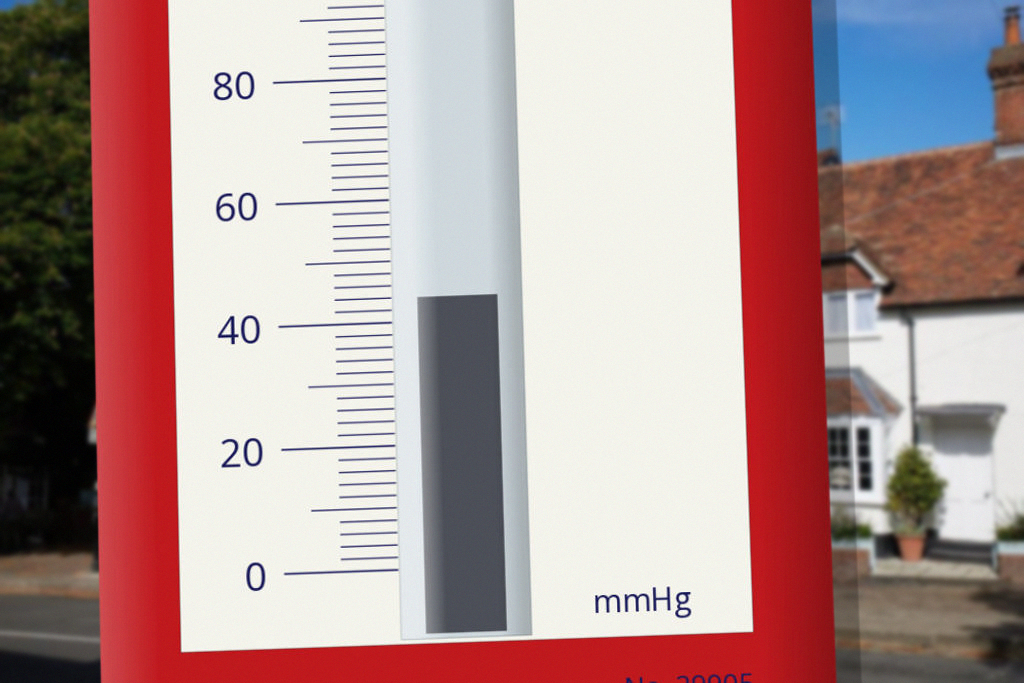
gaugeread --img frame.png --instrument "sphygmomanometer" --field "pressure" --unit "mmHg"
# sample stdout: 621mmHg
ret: 44mmHg
